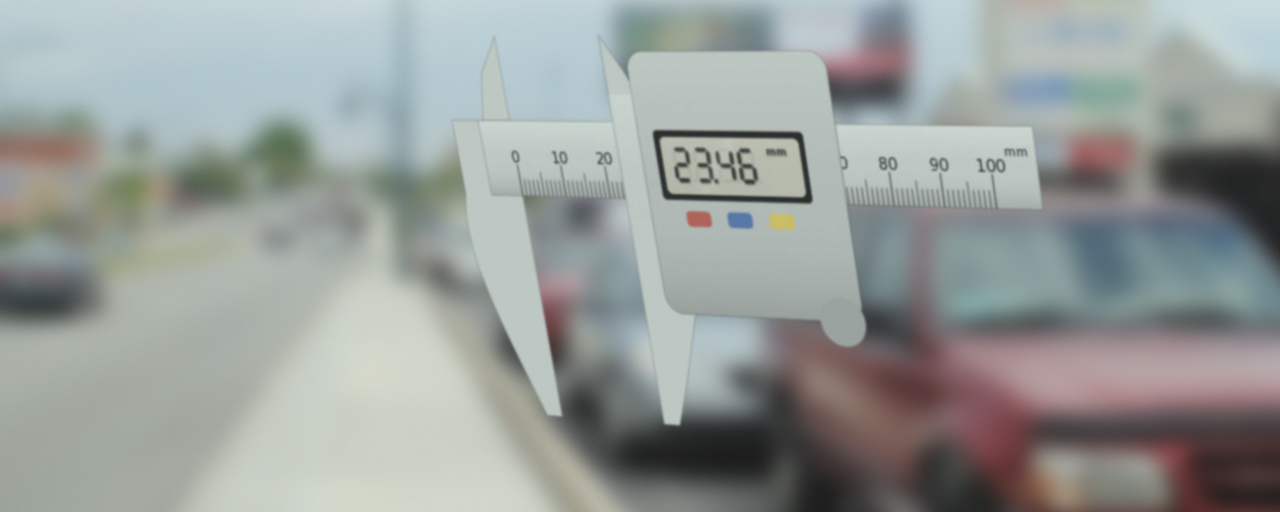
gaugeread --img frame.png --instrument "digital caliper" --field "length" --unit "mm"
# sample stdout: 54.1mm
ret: 23.46mm
